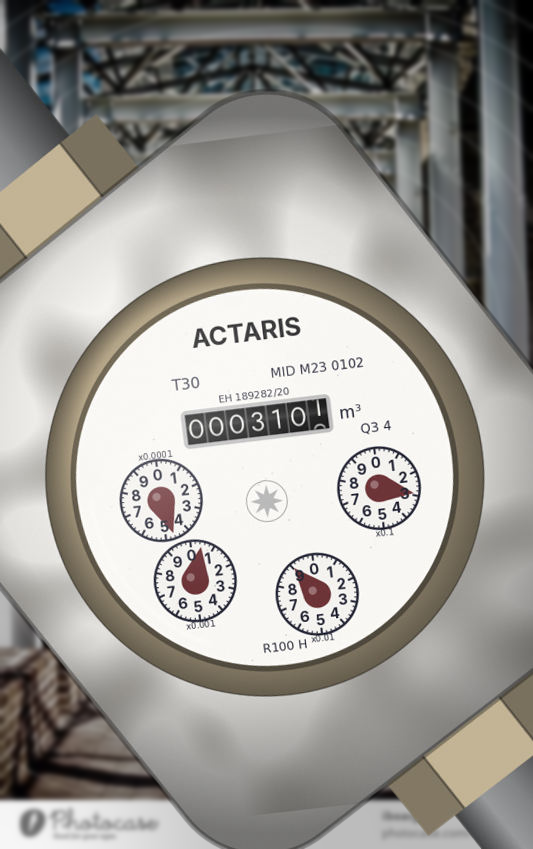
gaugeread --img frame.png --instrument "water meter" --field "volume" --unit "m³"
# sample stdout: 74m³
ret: 3101.2904m³
